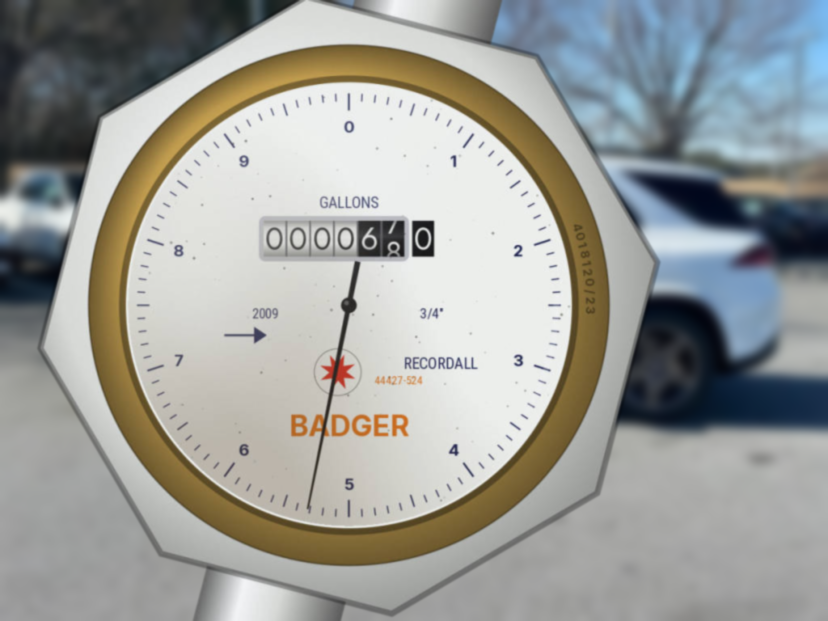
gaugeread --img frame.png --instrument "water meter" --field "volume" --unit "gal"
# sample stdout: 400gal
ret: 675.3gal
